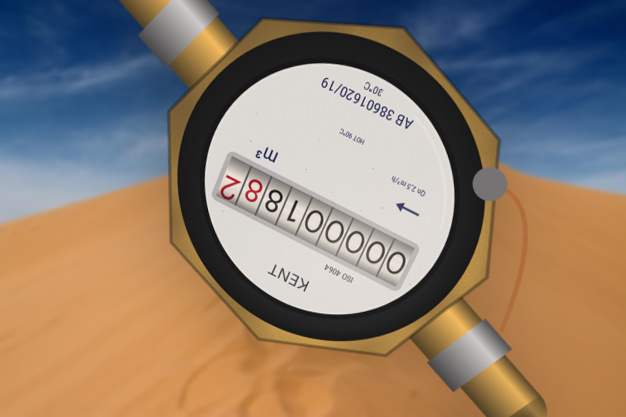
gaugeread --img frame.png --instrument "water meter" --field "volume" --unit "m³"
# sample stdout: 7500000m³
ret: 18.82m³
